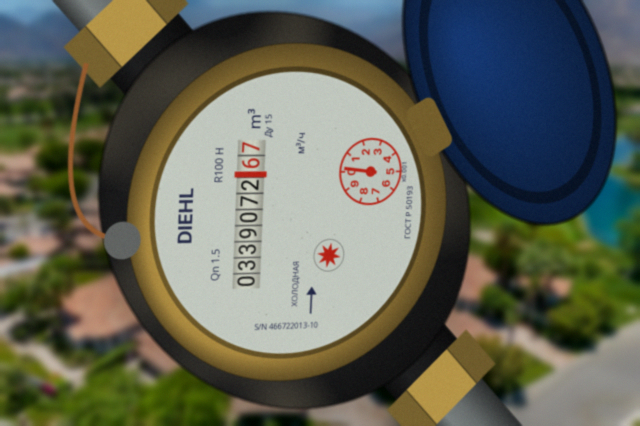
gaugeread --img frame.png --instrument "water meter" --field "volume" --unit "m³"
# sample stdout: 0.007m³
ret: 339072.670m³
